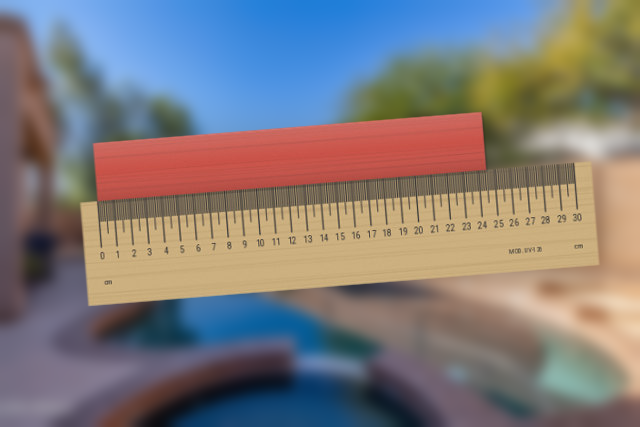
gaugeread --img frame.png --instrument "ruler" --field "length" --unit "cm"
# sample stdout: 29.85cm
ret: 24.5cm
